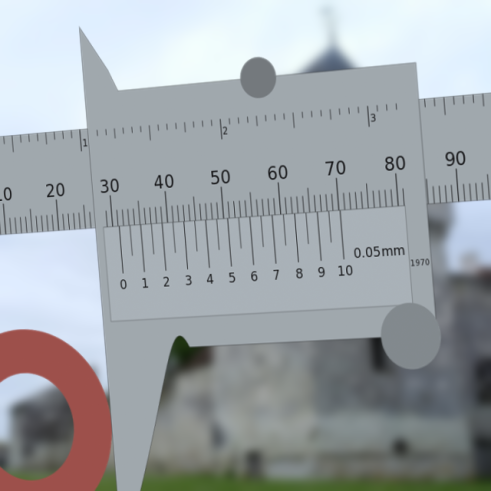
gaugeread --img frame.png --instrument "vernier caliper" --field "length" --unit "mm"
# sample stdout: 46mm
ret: 31.2mm
